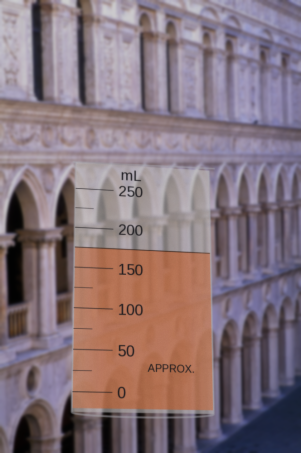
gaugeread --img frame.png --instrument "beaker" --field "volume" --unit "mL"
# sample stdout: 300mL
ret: 175mL
